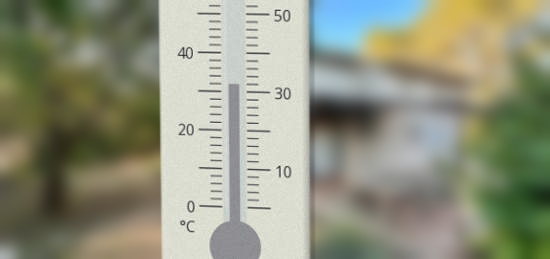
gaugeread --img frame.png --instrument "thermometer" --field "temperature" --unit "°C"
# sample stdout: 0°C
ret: 32°C
